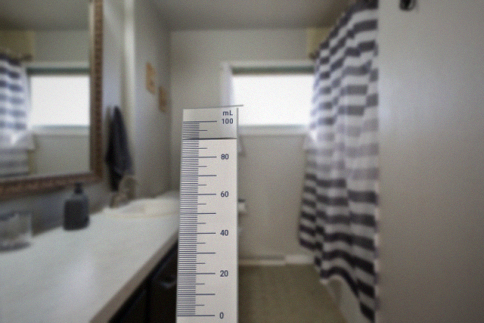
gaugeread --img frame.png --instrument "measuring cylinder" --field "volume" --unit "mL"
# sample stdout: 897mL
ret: 90mL
